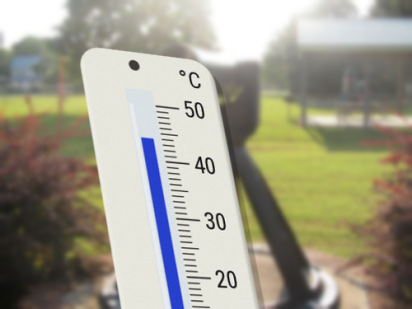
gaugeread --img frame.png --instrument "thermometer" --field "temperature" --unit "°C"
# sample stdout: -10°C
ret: 44°C
